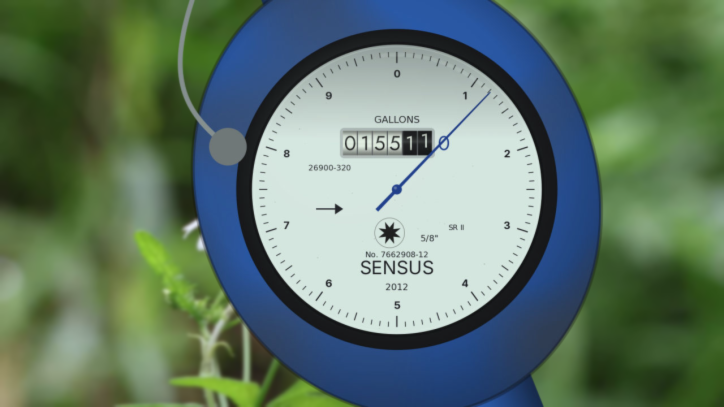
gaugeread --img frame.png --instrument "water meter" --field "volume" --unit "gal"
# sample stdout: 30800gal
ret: 155111.2gal
